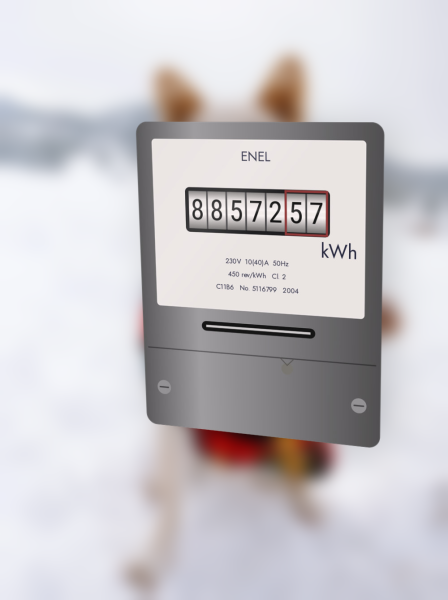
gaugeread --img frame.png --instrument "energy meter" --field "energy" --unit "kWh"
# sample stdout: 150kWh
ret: 88572.57kWh
